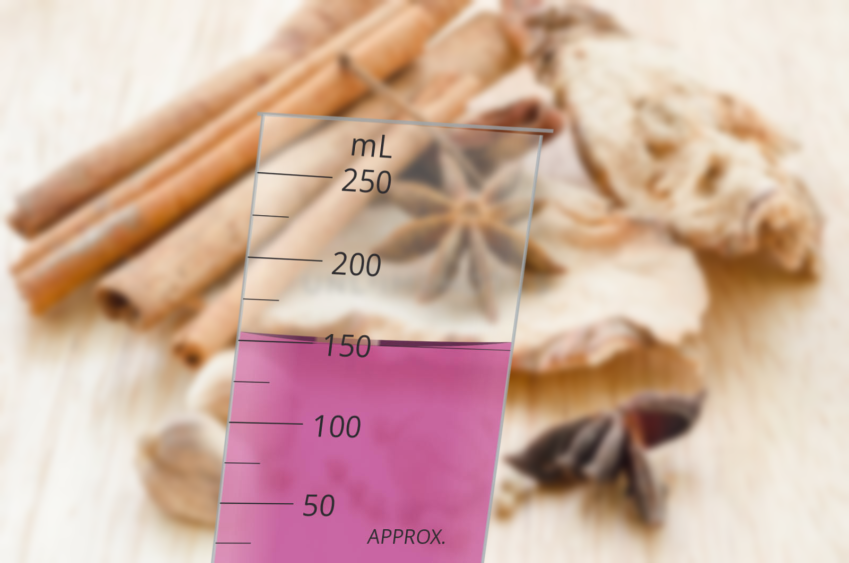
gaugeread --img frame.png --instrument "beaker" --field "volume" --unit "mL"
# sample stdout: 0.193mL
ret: 150mL
